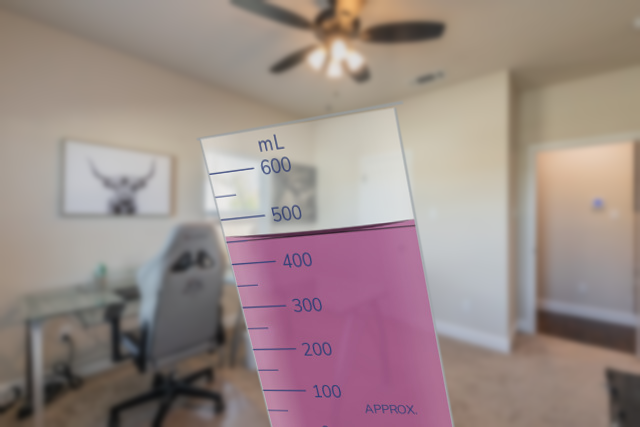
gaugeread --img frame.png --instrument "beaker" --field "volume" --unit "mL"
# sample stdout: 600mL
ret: 450mL
